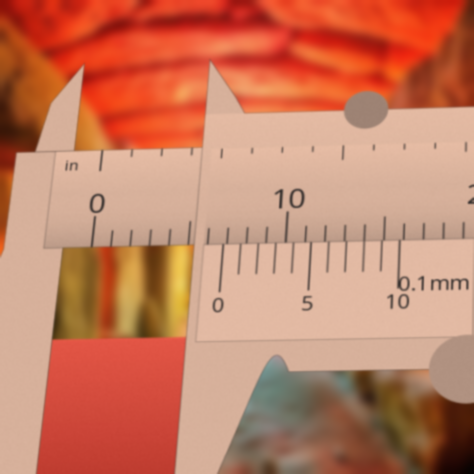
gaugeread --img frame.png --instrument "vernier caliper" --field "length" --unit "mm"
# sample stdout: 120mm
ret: 6.8mm
